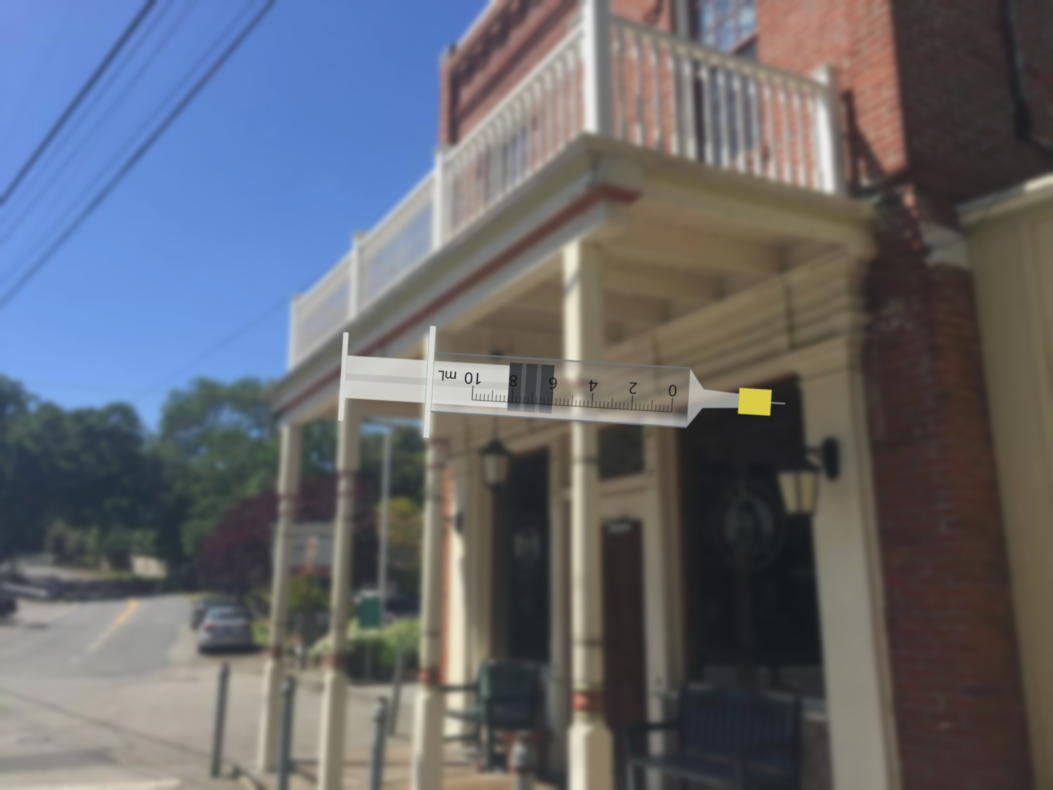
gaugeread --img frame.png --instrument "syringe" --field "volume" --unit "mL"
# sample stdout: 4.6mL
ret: 6mL
